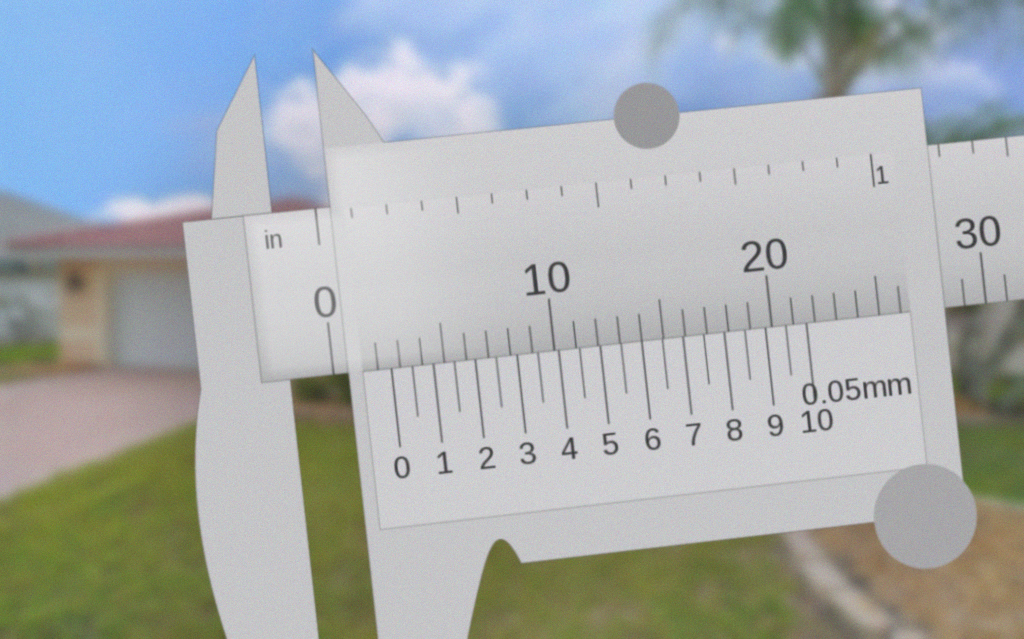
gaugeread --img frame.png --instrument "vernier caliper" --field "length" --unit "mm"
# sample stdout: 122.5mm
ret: 2.6mm
